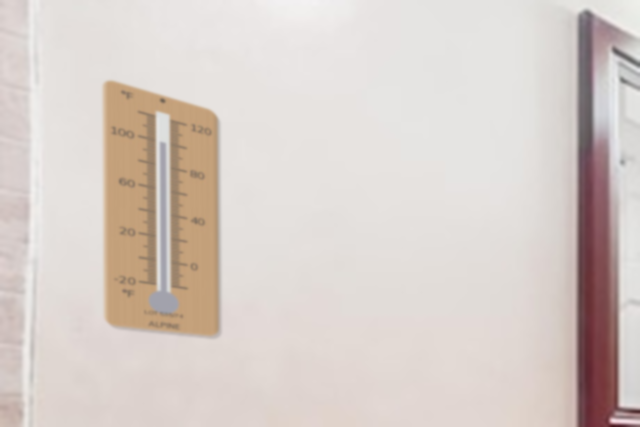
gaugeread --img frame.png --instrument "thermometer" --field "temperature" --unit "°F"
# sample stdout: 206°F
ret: 100°F
